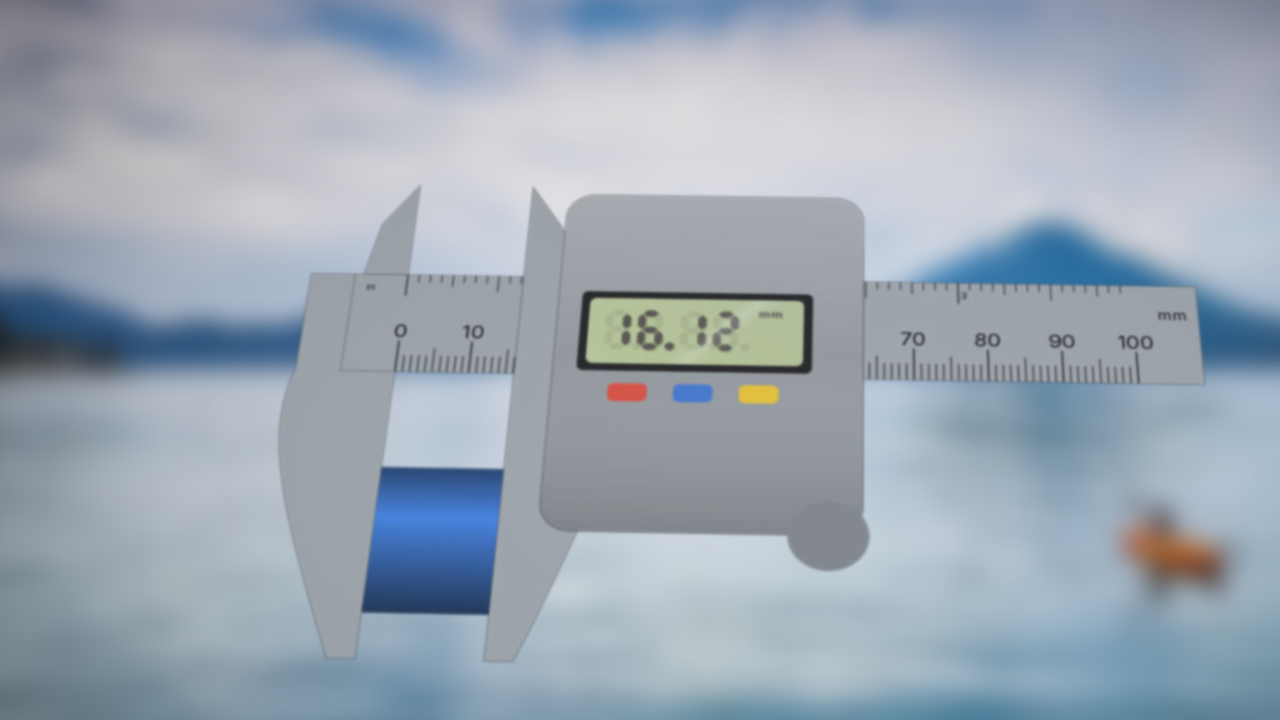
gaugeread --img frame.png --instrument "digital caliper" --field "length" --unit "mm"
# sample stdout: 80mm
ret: 16.12mm
